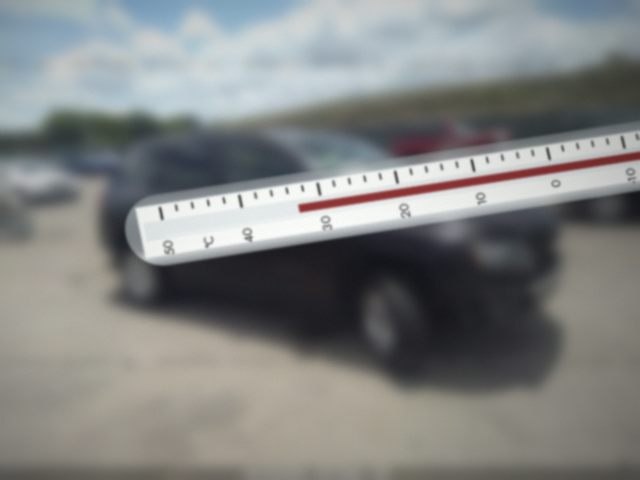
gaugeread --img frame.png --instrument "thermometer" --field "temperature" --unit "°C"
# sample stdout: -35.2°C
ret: 33°C
